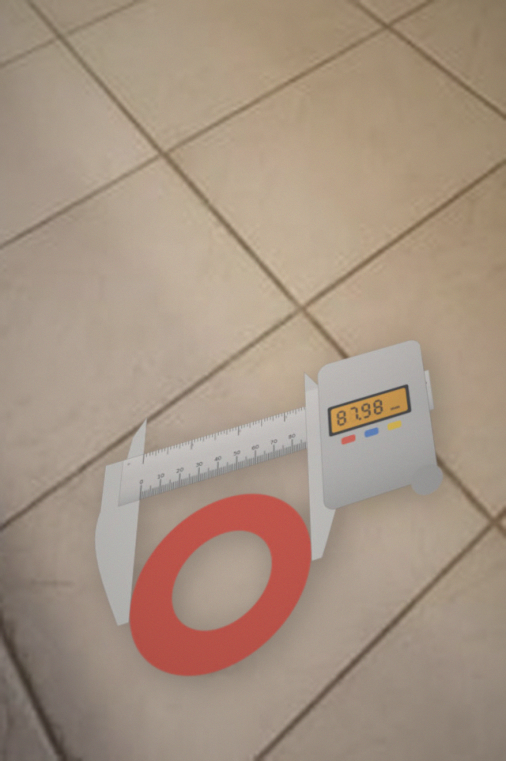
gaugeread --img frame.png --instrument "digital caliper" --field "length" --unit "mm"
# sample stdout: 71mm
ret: 87.98mm
